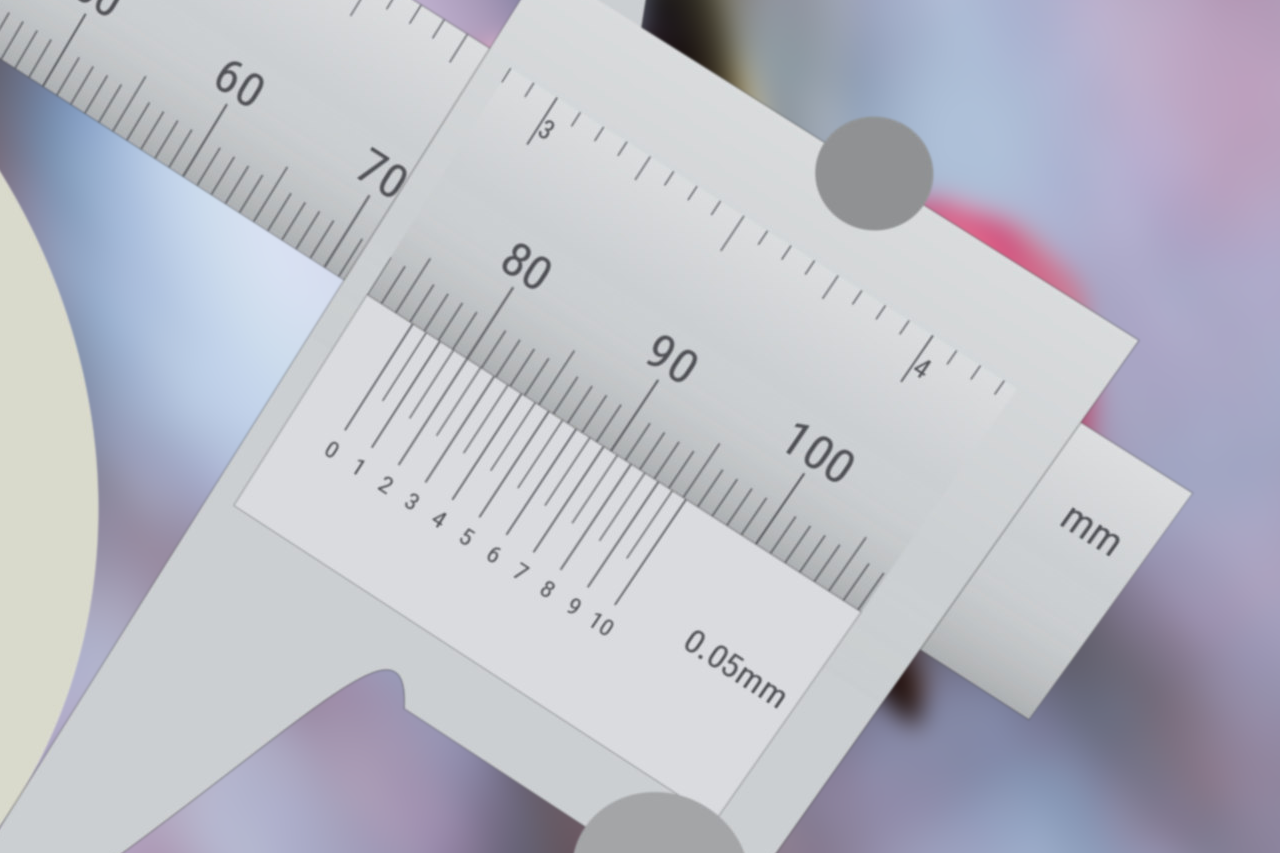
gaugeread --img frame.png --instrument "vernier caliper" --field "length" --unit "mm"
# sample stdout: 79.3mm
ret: 76.2mm
